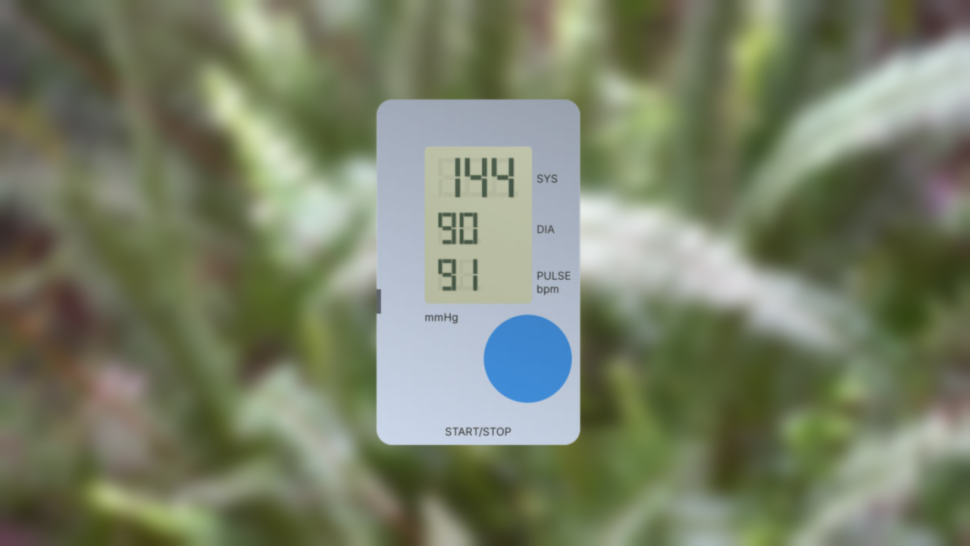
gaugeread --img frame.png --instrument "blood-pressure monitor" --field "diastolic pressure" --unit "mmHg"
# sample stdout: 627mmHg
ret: 90mmHg
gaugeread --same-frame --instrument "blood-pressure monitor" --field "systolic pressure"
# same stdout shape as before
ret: 144mmHg
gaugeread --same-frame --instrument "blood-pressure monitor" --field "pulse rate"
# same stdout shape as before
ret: 91bpm
